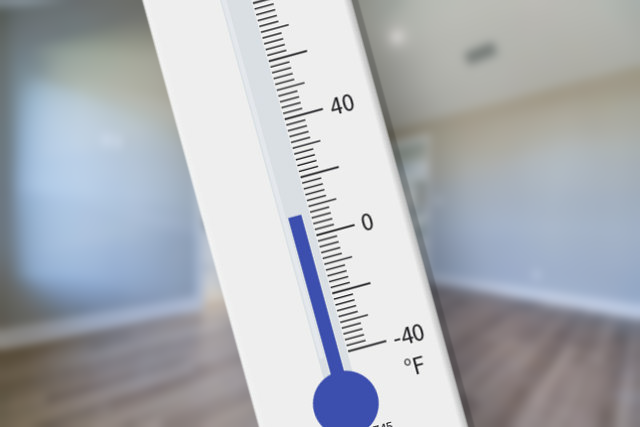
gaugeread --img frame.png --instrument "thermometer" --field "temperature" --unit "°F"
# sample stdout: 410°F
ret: 8°F
